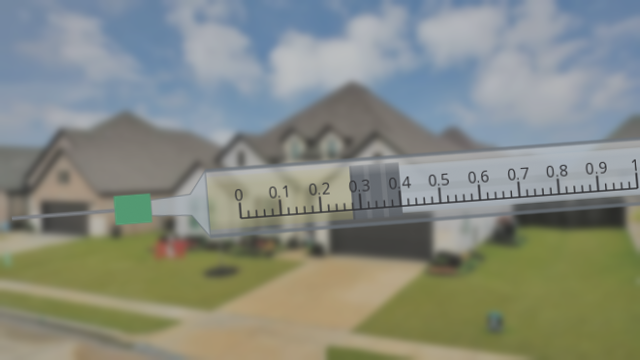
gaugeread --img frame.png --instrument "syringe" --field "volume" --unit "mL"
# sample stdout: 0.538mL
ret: 0.28mL
